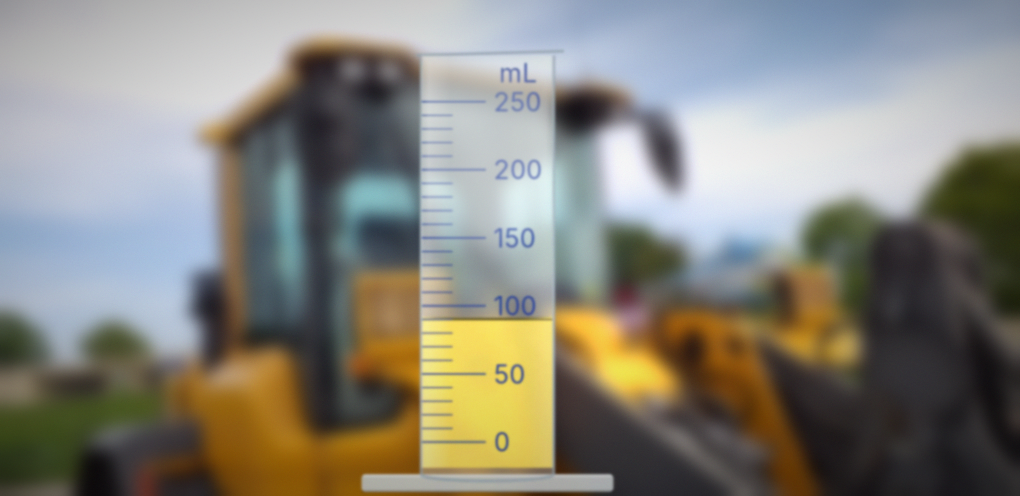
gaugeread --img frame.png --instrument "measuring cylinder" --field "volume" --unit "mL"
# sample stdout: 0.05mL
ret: 90mL
